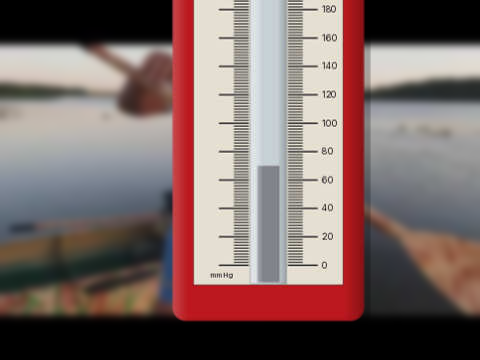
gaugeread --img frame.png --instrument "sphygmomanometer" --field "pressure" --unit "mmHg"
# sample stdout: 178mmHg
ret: 70mmHg
